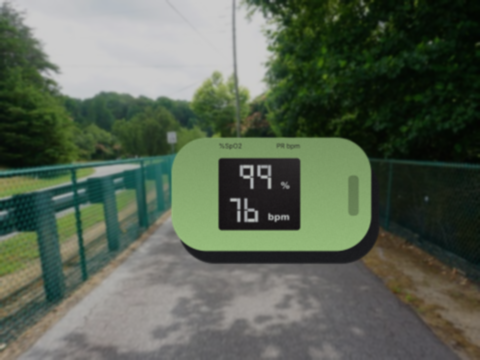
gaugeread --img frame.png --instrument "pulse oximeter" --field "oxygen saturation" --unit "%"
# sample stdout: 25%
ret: 99%
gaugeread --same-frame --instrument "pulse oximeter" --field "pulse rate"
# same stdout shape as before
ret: 76bpm
